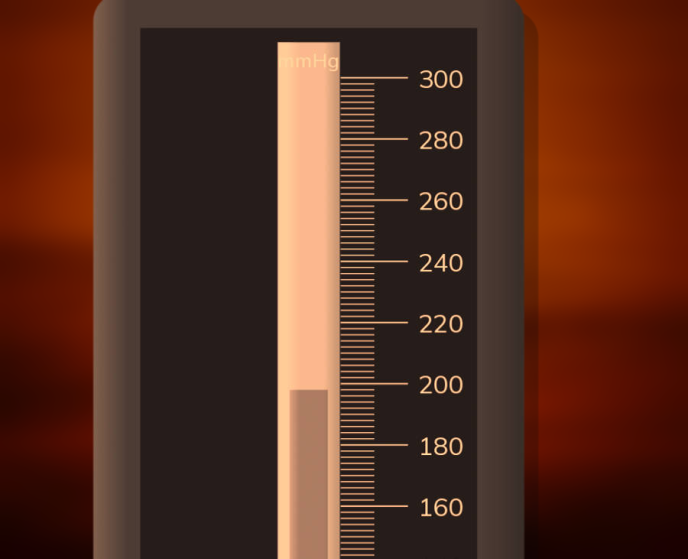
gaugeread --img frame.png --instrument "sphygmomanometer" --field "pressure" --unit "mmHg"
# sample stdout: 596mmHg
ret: 198mmHg
